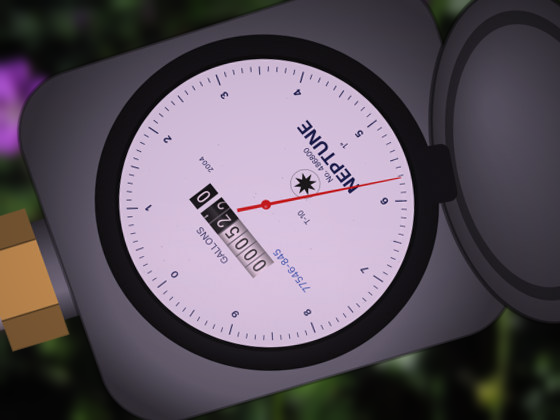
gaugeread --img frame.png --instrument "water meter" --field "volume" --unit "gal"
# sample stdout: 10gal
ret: 5215.7gal
